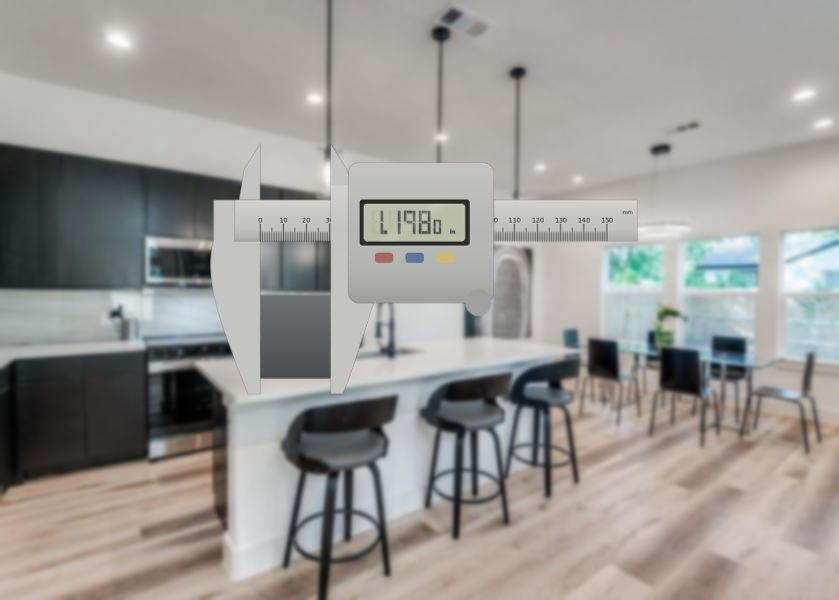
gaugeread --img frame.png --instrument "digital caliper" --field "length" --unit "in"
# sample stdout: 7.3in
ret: 1.1980in
